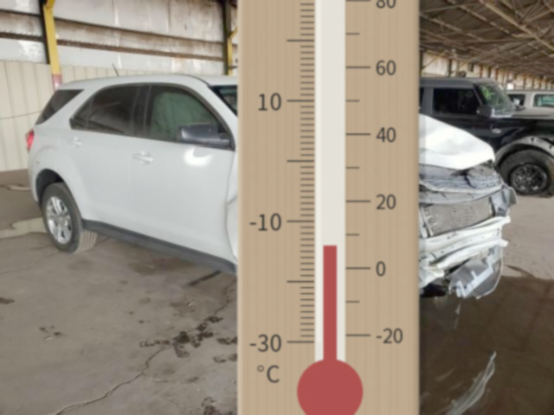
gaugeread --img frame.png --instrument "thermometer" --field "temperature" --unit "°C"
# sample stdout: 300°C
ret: -14°C
